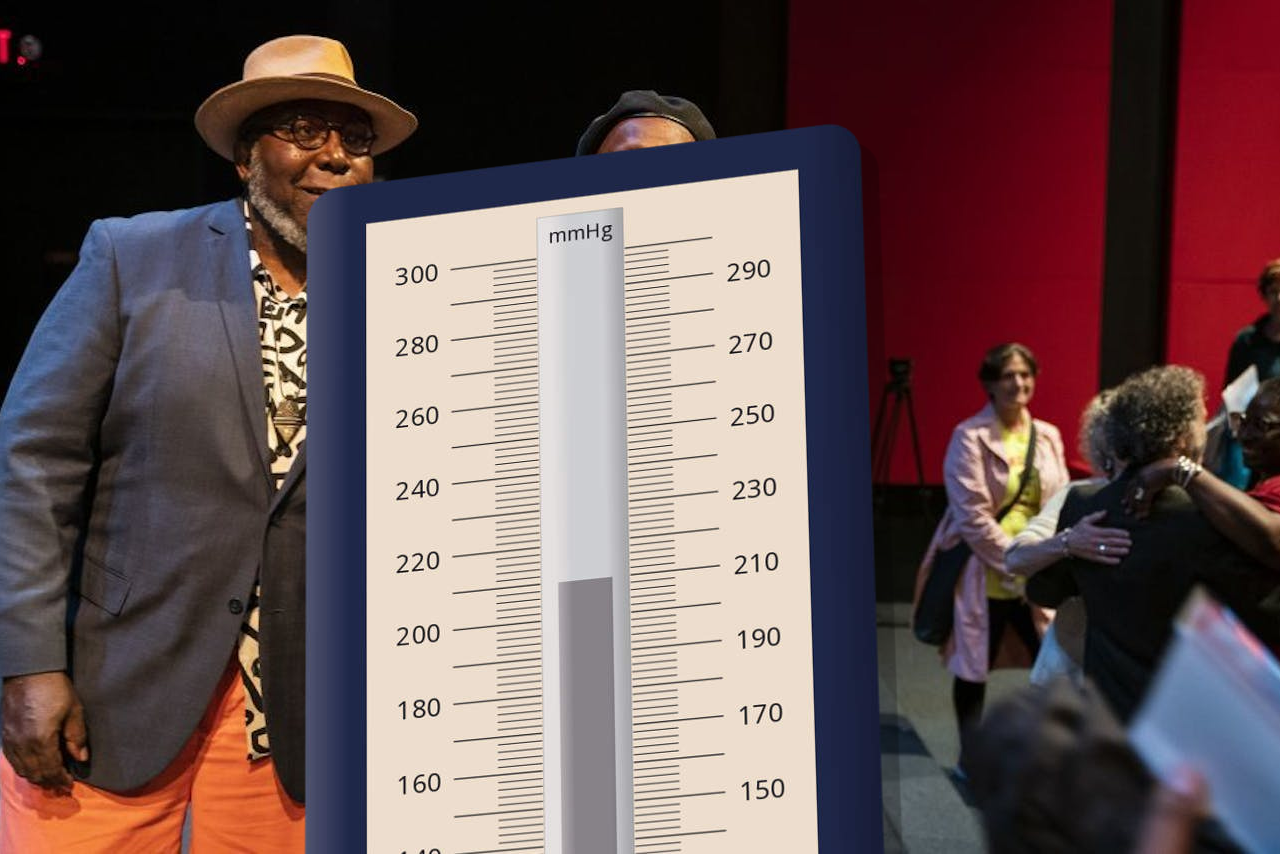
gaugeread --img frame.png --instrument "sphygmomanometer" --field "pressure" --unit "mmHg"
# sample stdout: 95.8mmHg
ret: 210mmHg
